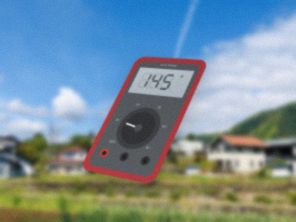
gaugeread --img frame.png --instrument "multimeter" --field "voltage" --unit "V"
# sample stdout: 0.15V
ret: 145V
